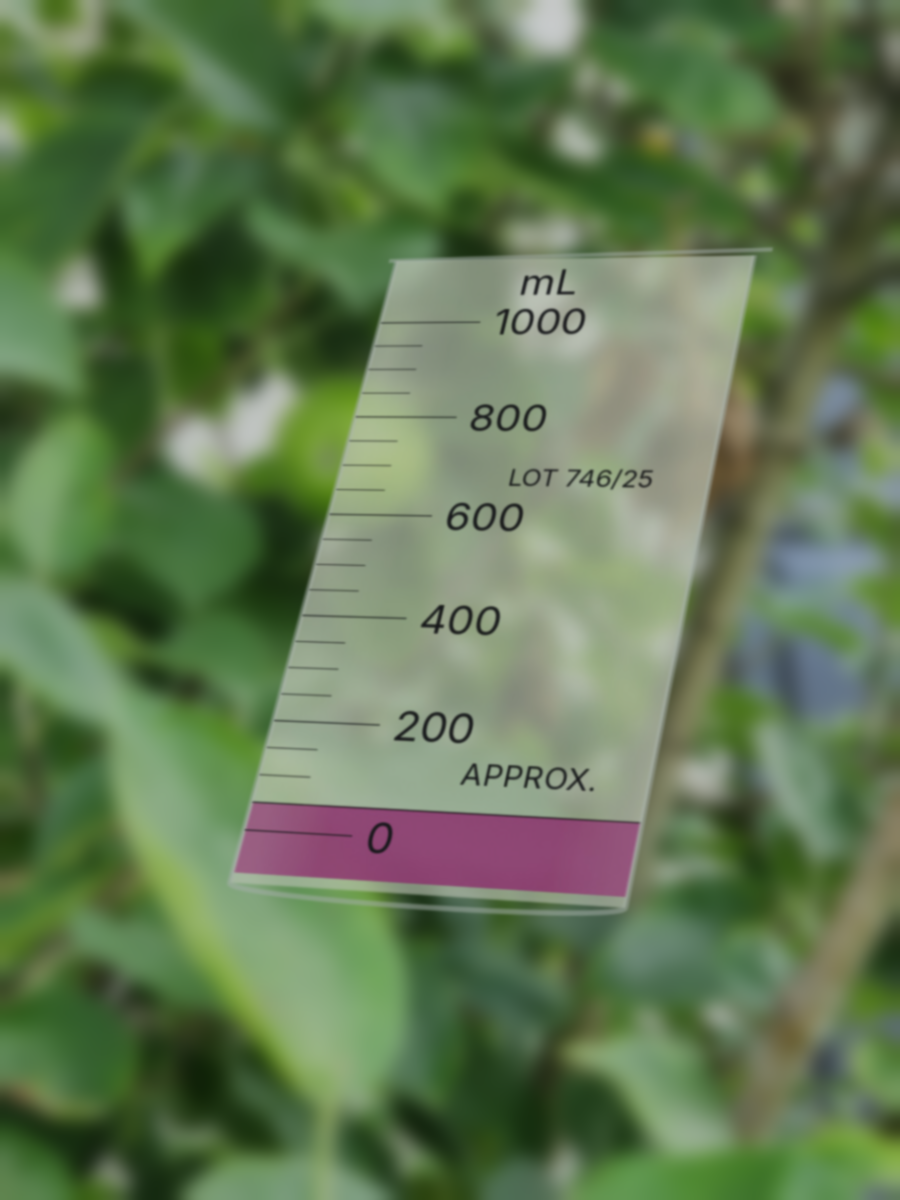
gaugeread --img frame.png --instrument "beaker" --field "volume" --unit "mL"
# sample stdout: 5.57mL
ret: 50mL
